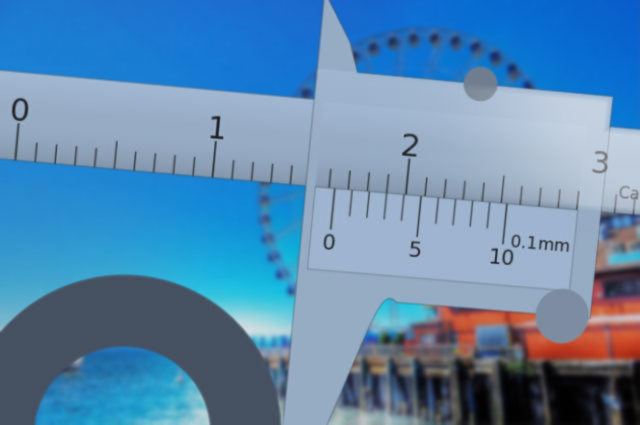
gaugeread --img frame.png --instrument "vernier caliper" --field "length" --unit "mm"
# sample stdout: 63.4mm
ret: 16.3mm
